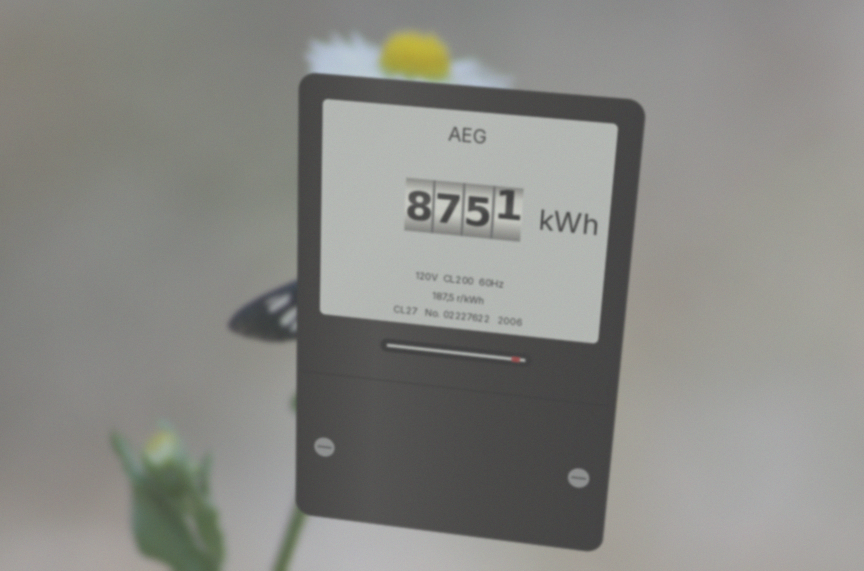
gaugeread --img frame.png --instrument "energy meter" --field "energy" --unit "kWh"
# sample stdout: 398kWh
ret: 8751kWh
